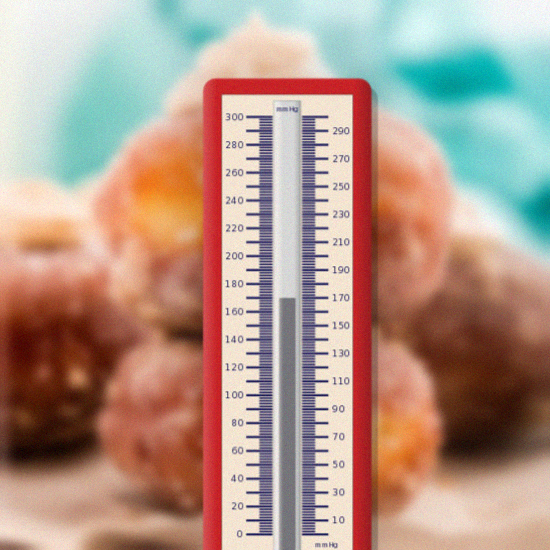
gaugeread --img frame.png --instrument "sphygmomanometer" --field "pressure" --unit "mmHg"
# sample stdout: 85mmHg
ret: 170mmHg
